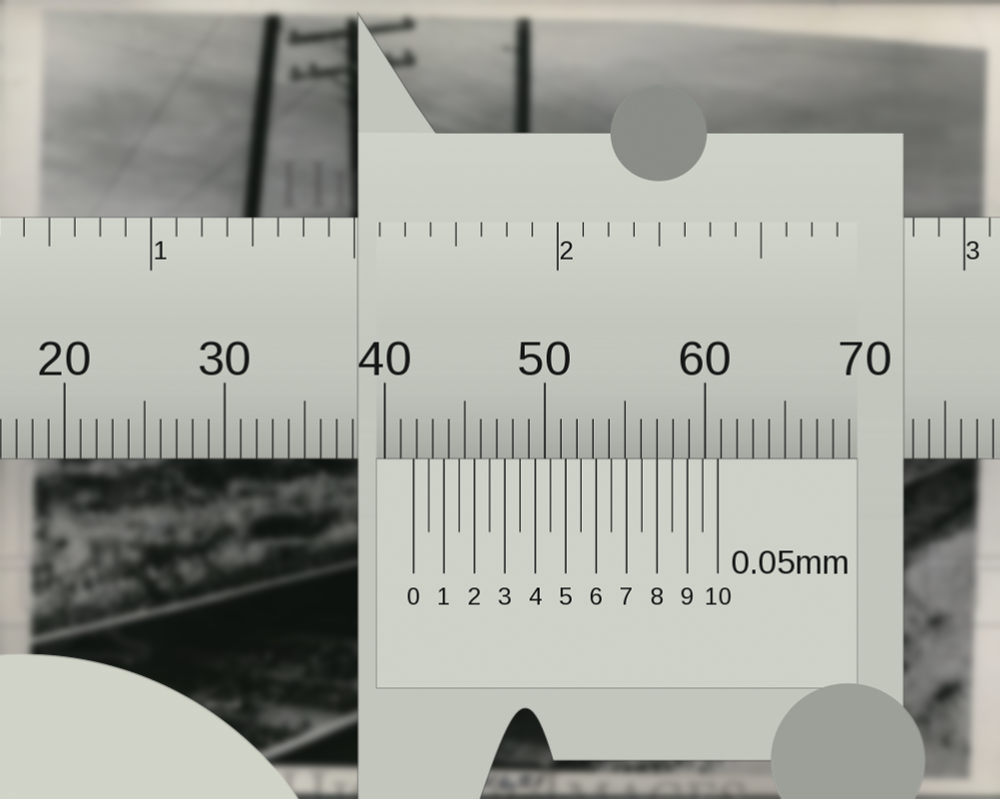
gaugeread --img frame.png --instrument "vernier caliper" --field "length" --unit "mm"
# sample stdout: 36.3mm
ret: 41.8mm
